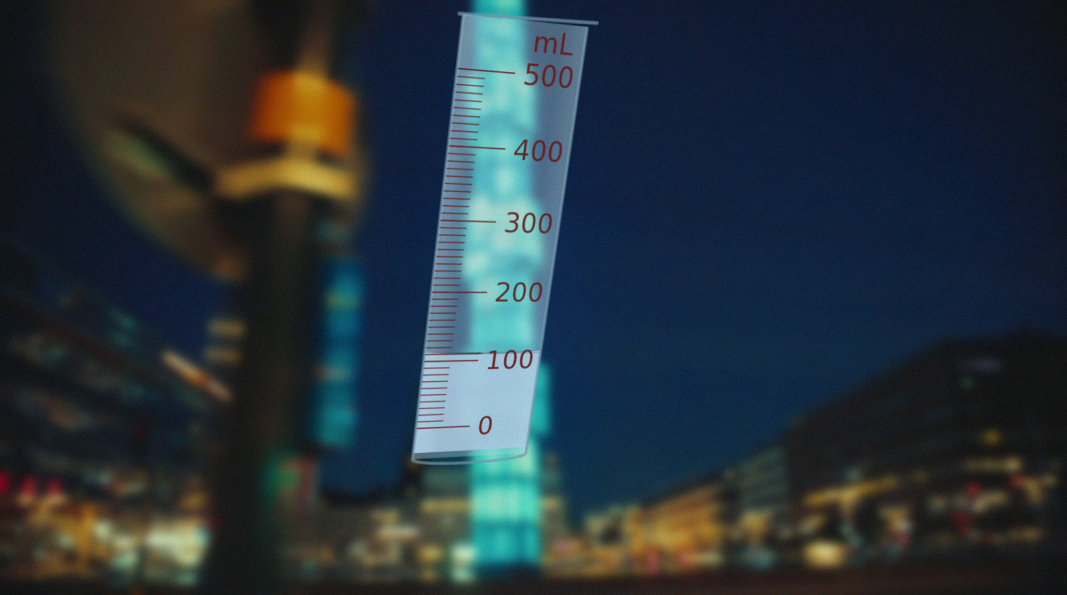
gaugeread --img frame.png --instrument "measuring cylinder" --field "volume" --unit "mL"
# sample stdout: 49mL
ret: 110mL
